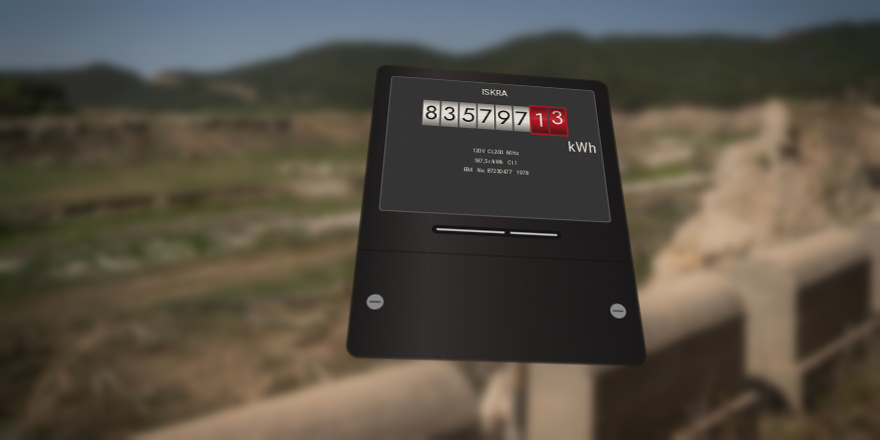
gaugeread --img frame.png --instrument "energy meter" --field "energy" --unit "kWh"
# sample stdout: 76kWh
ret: 835797.13kWh
